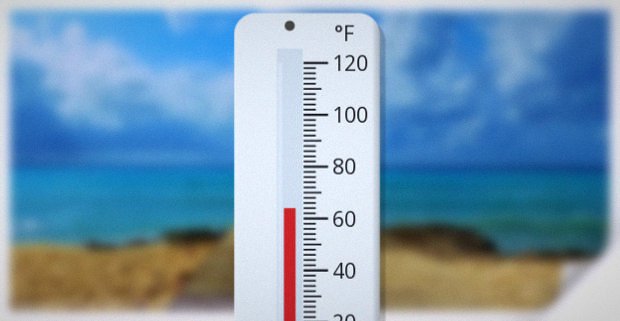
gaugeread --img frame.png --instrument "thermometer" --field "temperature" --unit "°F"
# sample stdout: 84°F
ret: 64°F
